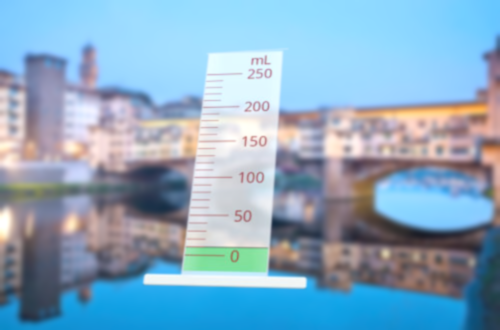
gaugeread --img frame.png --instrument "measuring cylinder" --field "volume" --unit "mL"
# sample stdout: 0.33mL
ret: 10mL
